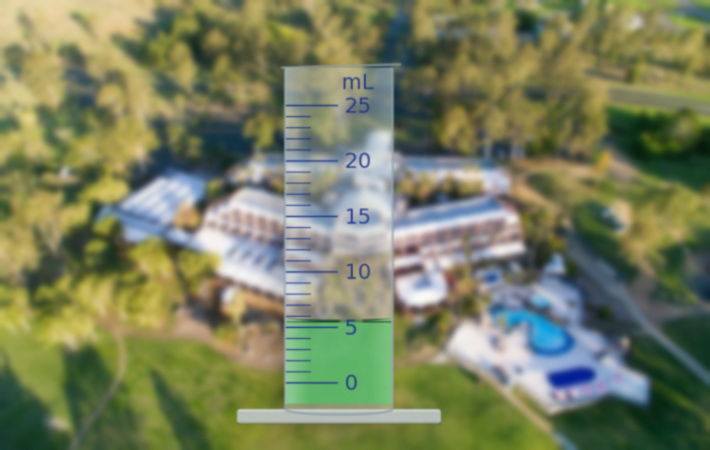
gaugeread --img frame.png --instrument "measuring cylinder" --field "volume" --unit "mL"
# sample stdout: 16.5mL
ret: 5.5mL
